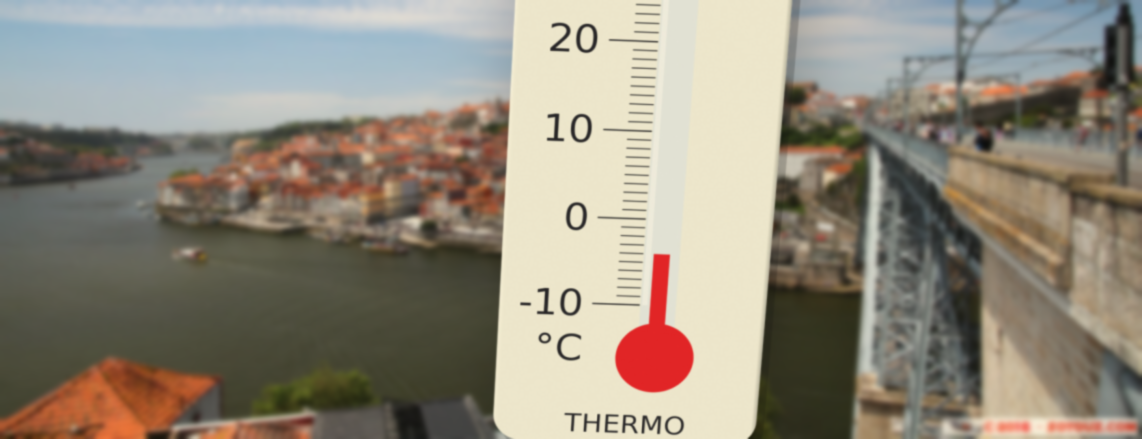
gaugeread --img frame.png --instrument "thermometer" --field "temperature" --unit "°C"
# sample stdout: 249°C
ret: -4°C
